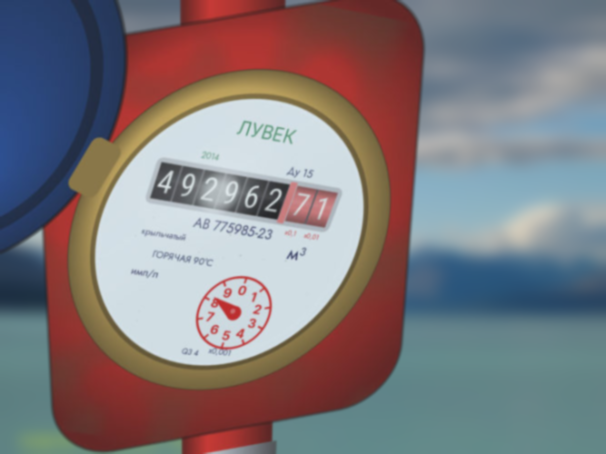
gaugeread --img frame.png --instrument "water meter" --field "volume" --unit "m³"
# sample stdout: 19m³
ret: 492962.718m³
